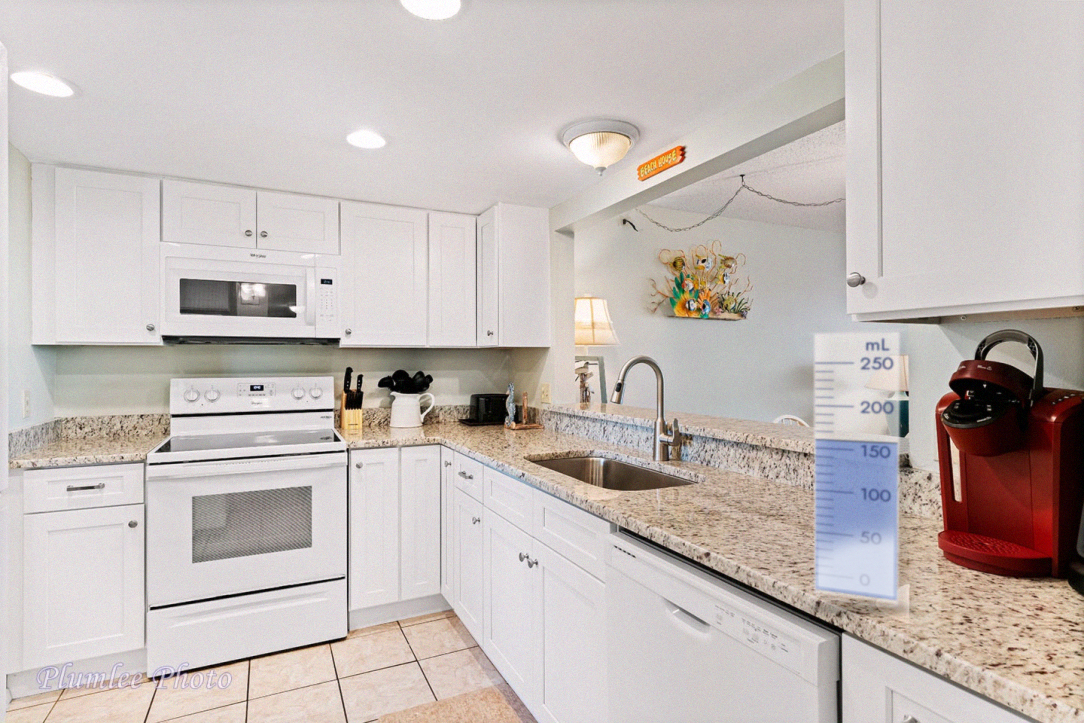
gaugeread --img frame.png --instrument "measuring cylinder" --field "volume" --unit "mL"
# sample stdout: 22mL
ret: 160mL
